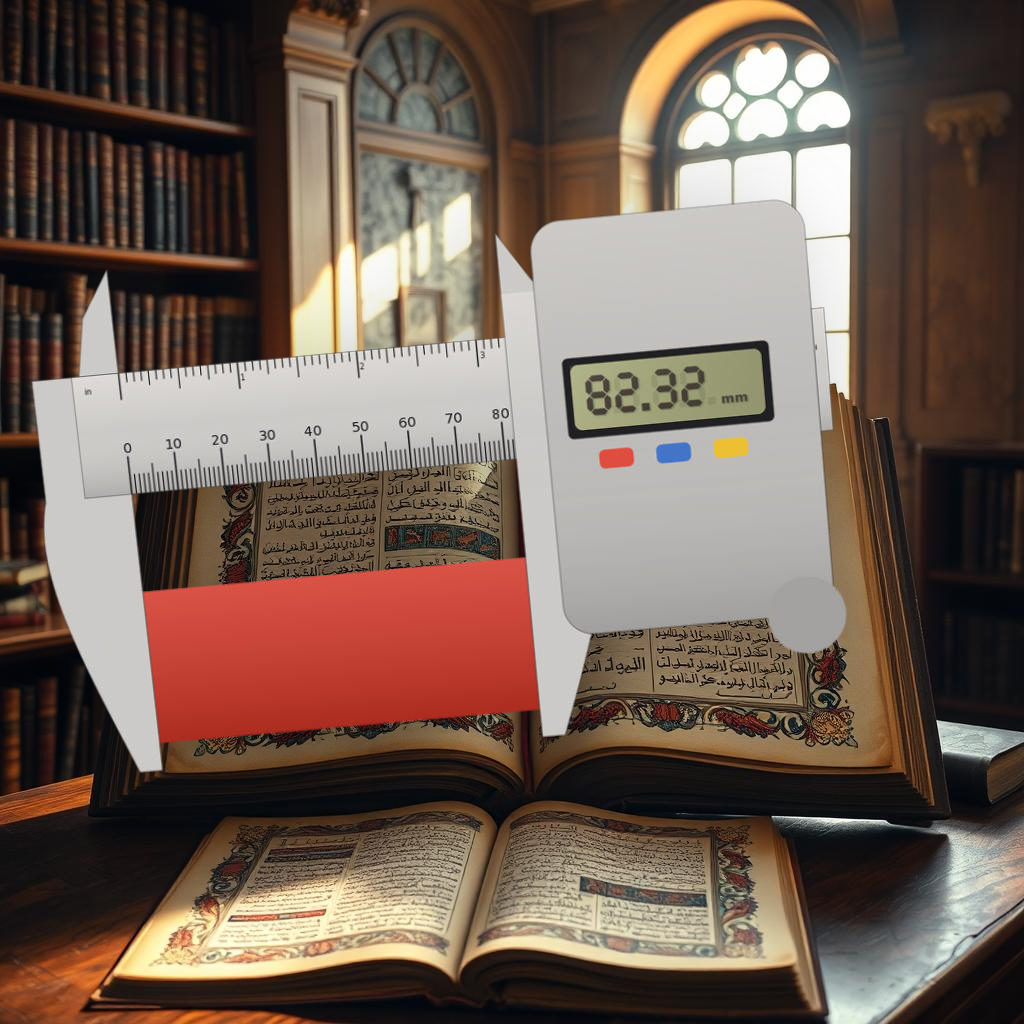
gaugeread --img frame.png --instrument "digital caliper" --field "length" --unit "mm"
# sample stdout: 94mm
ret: 82.32mm
